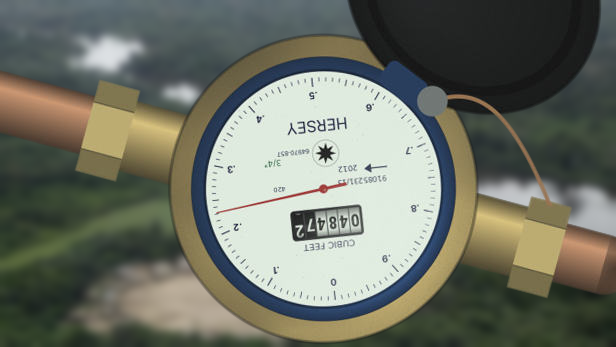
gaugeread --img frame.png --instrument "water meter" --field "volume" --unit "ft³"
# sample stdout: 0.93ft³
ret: 48472.23ft³
